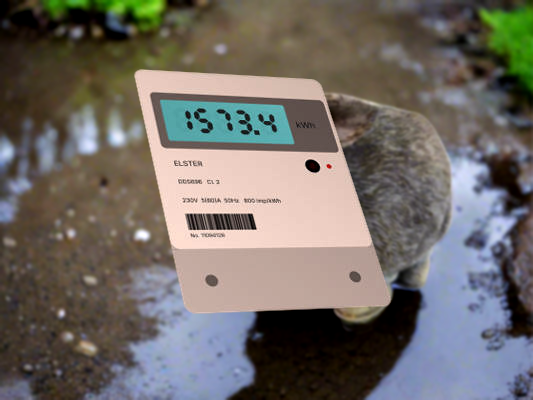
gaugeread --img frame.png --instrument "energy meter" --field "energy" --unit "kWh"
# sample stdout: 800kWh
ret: 1573.4kWh
